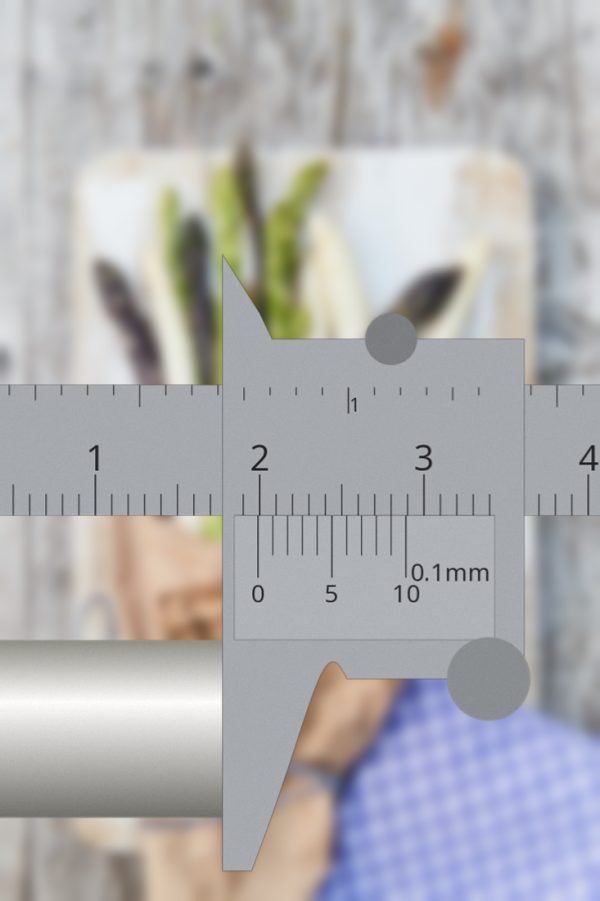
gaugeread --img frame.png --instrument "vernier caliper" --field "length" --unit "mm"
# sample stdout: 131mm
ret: 19.9mm
